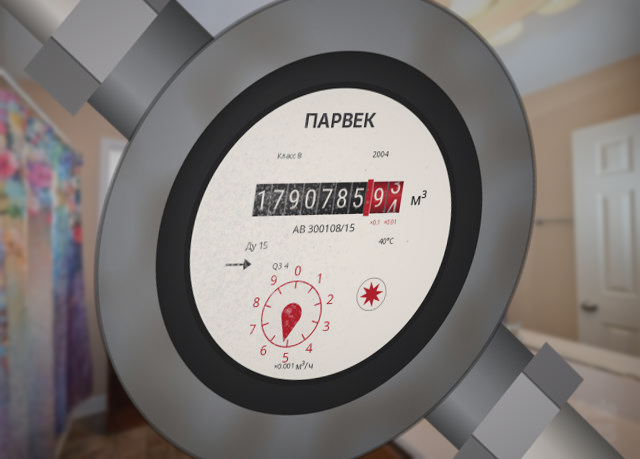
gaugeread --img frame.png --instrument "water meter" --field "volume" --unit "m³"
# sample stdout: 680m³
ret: 1790785.935m³
